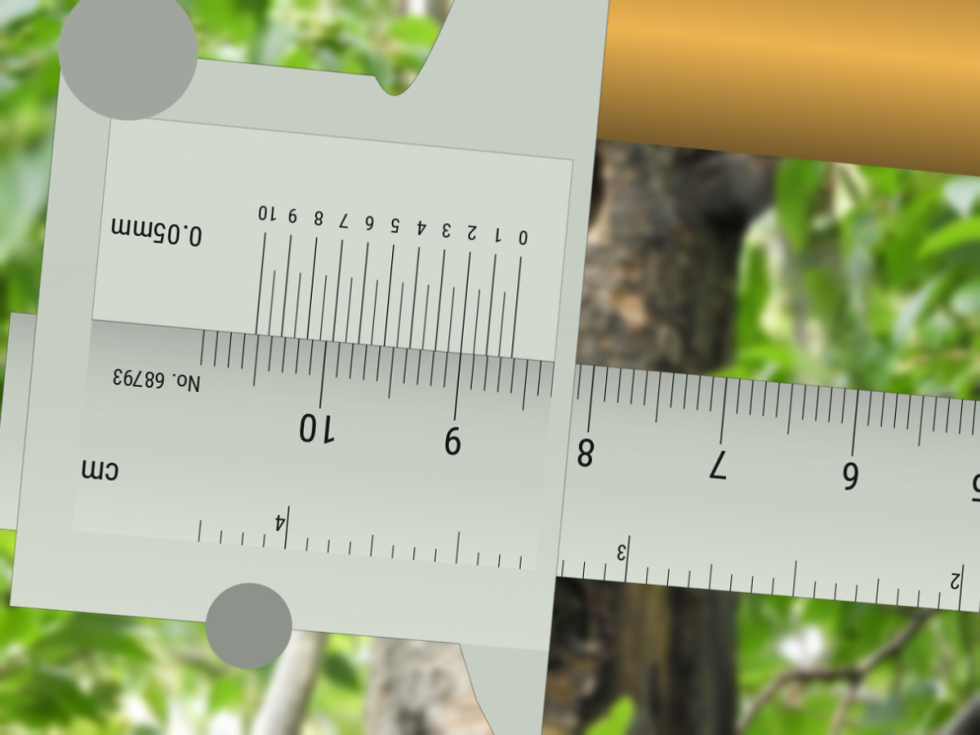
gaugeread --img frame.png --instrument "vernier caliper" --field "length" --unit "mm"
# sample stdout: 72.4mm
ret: 86.2mm
